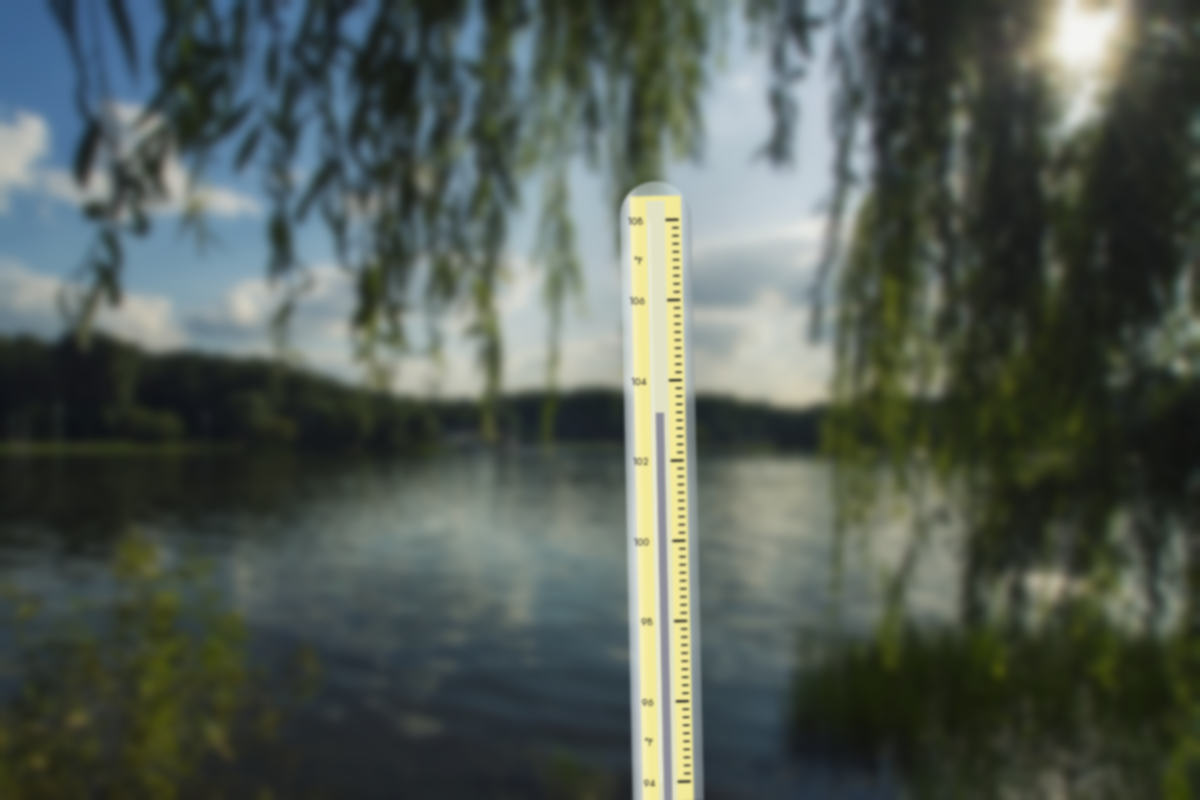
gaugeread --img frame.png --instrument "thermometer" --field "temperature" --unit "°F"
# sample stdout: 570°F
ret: 103.2°F
